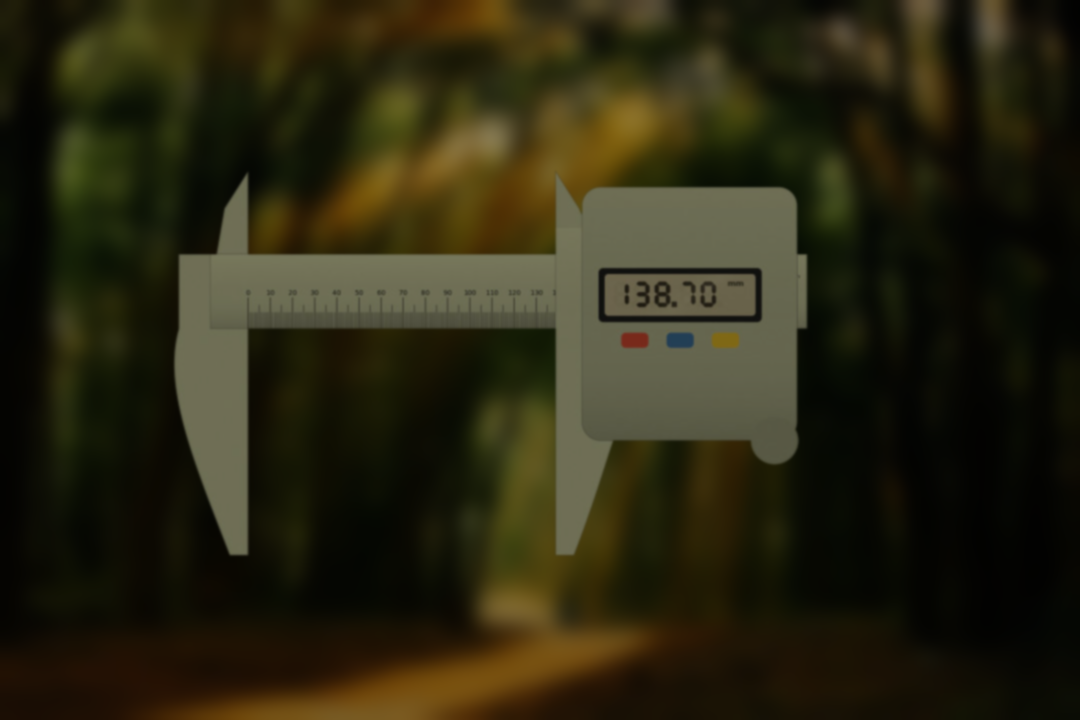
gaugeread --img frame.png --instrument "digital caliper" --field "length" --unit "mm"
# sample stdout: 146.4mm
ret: 138.70mm
